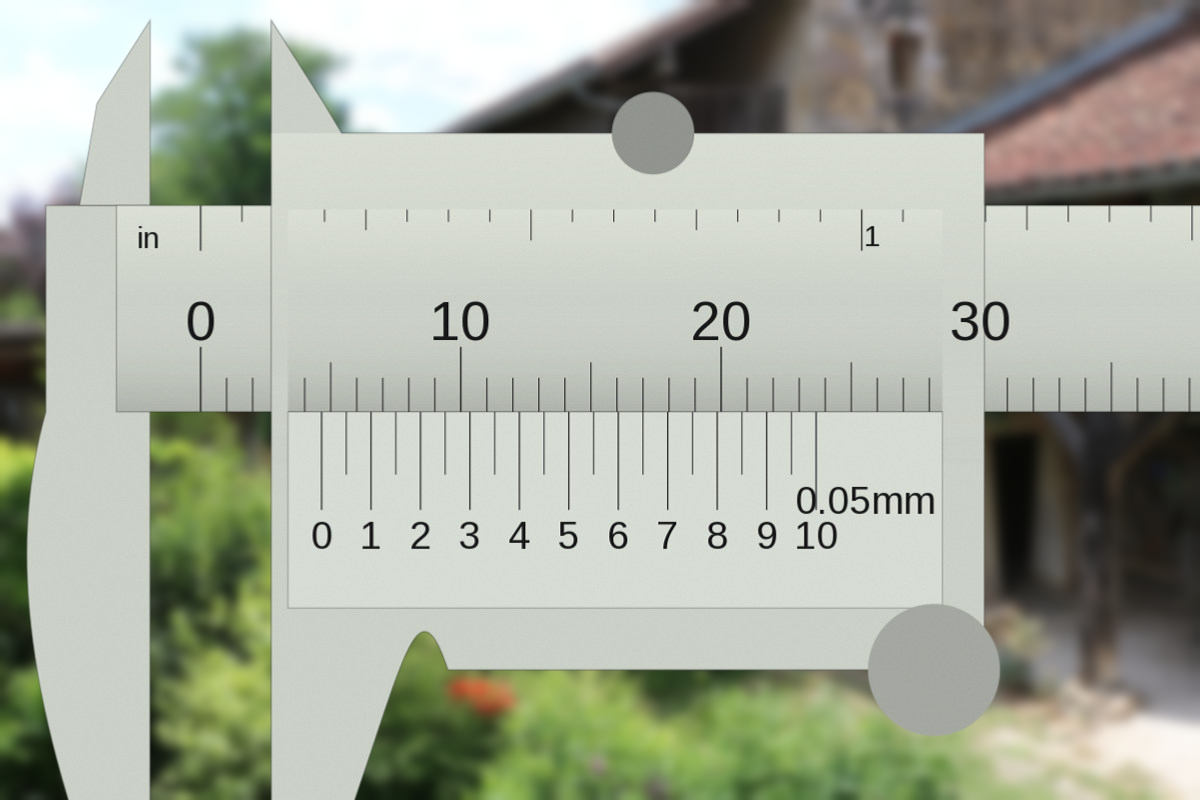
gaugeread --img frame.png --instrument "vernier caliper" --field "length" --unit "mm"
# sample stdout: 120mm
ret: 4.65mm
